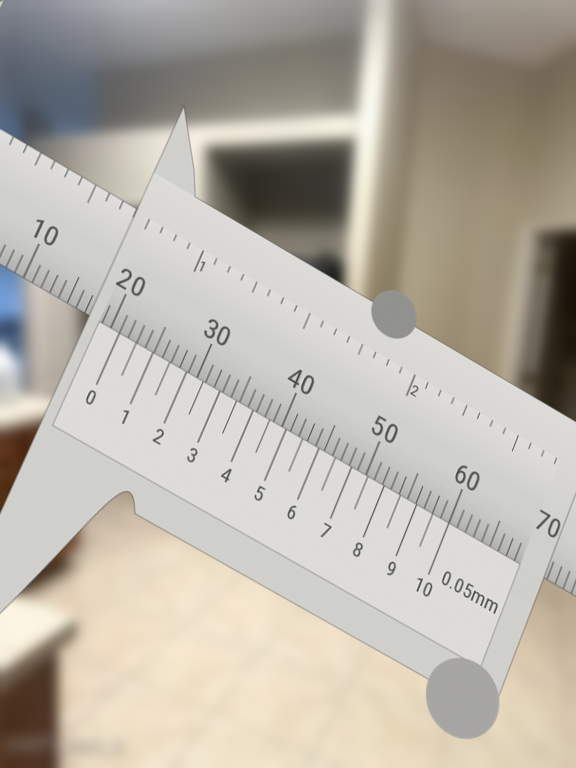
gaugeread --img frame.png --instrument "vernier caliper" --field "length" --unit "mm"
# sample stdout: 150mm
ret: 21.0mm
